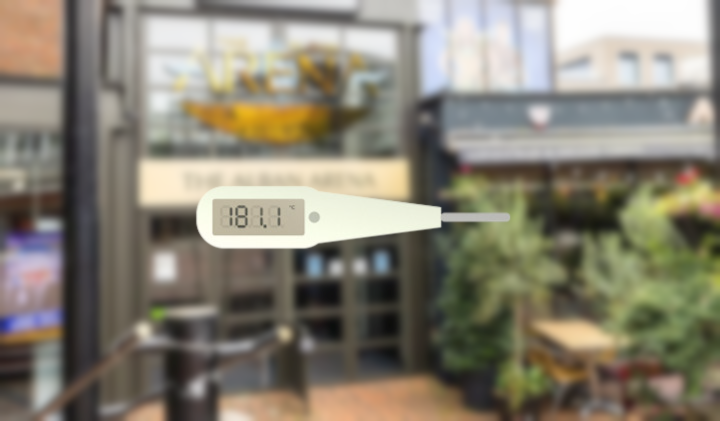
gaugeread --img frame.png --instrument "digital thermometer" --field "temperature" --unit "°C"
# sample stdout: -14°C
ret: 181.1°C
